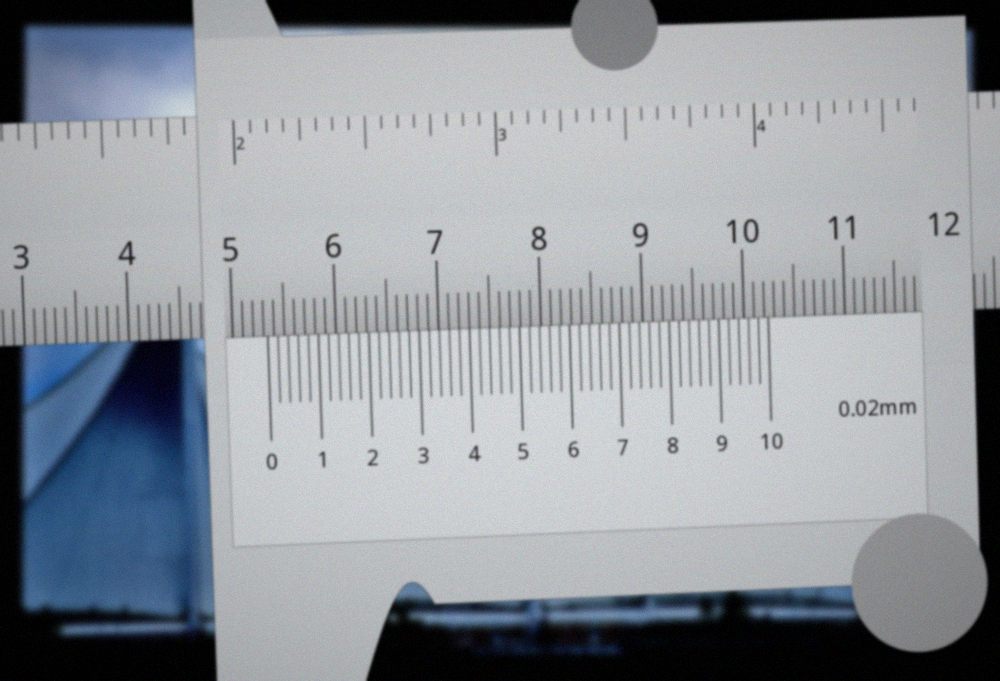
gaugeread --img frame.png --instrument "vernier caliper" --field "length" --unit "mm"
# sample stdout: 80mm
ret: 53.4mm
